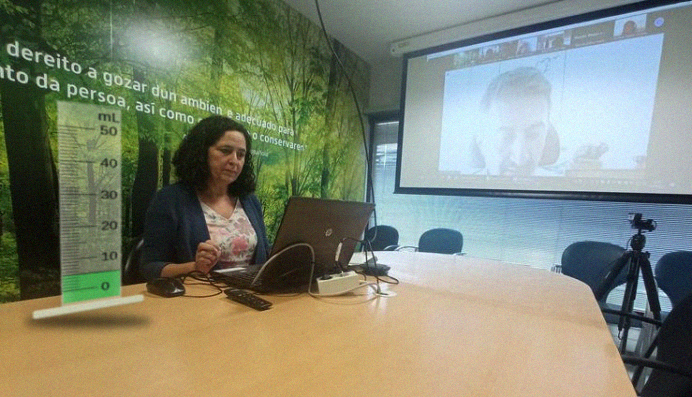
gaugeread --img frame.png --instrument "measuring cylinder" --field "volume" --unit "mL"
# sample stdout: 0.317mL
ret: 5mL
